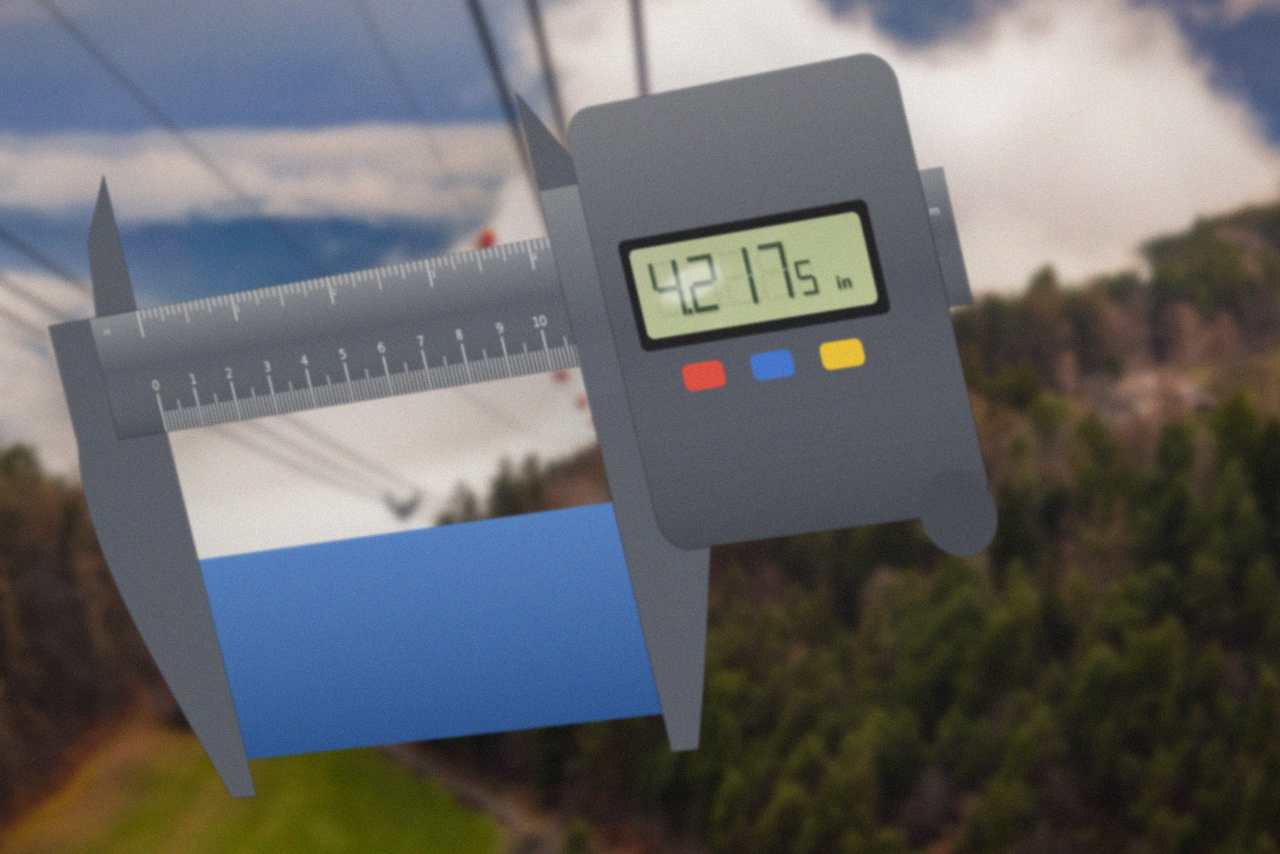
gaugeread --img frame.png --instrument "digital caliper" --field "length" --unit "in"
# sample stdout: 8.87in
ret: 4.2175in
